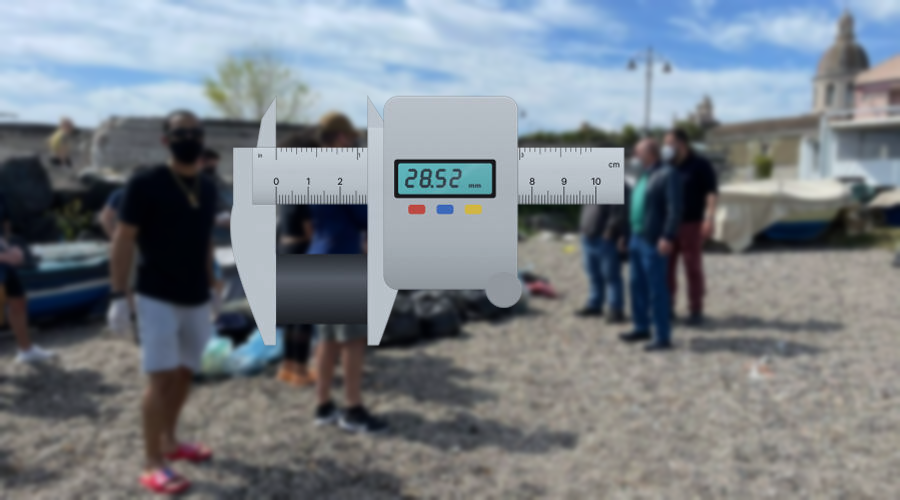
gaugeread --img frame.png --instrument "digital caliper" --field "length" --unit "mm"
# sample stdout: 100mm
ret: 28.52mm
